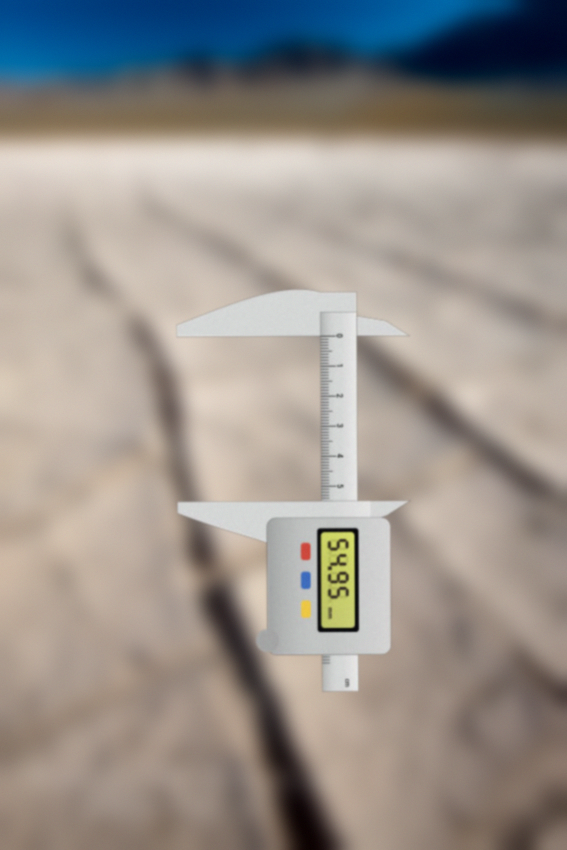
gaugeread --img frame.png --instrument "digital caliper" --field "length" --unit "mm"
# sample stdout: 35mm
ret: 54.95mm
